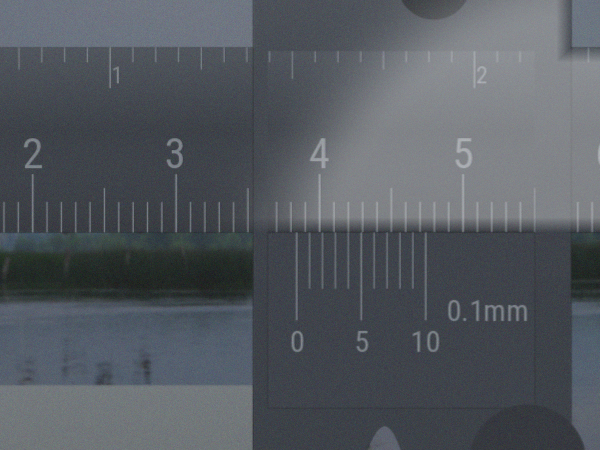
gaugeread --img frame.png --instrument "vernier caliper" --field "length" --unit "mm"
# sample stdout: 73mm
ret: 38.4mm
